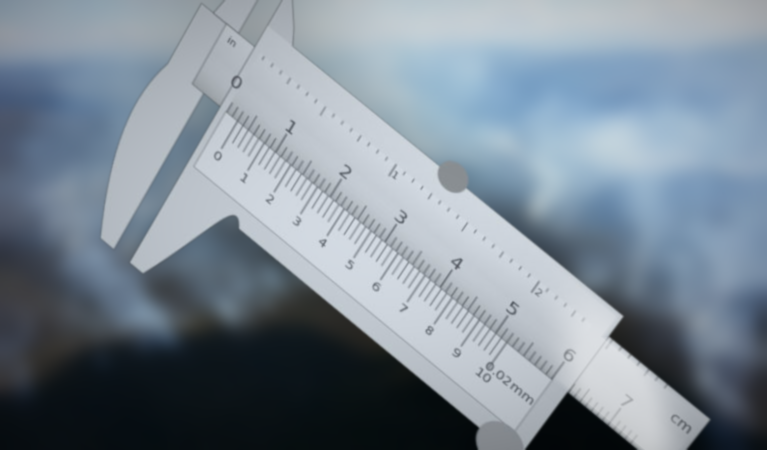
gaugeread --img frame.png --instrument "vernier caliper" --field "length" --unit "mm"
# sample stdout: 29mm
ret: 3.0mm
